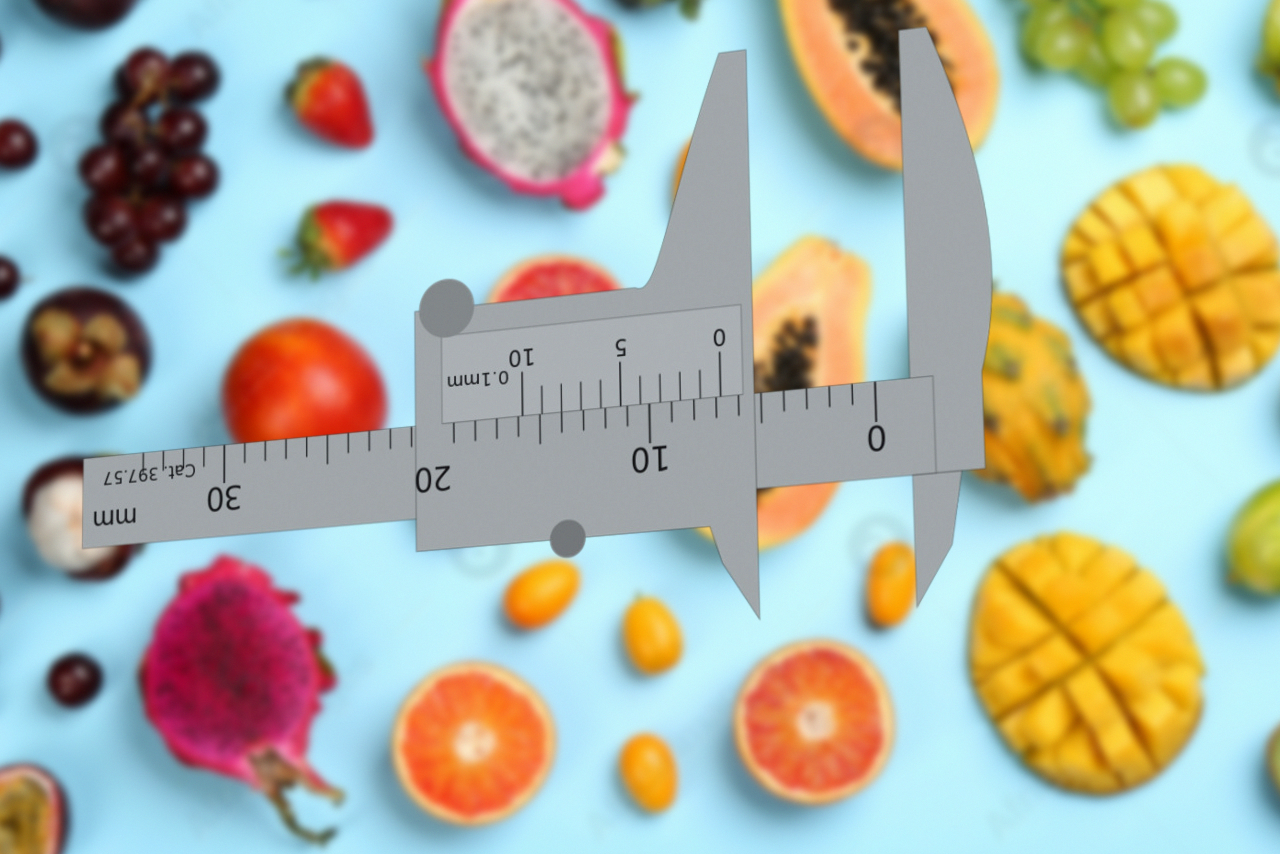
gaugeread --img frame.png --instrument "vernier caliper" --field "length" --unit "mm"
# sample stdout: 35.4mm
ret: 6.8mm
